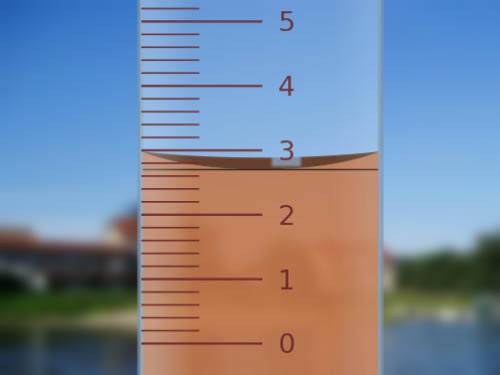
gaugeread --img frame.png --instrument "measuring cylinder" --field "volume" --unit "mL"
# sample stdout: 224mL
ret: 2.7mL
